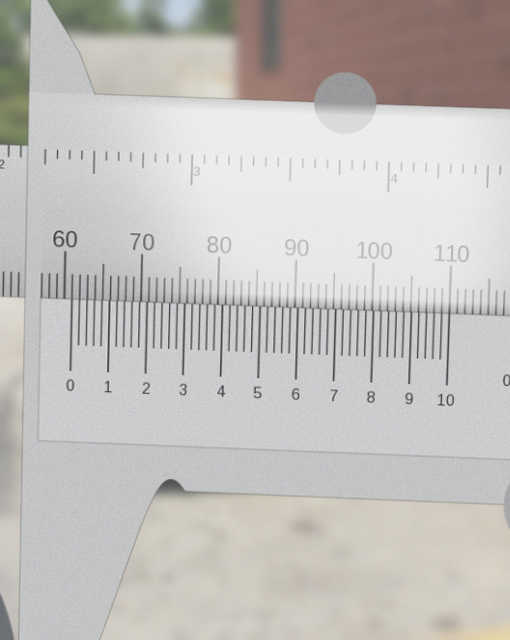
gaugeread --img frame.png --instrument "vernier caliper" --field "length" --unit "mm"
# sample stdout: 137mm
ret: 61.0mm
